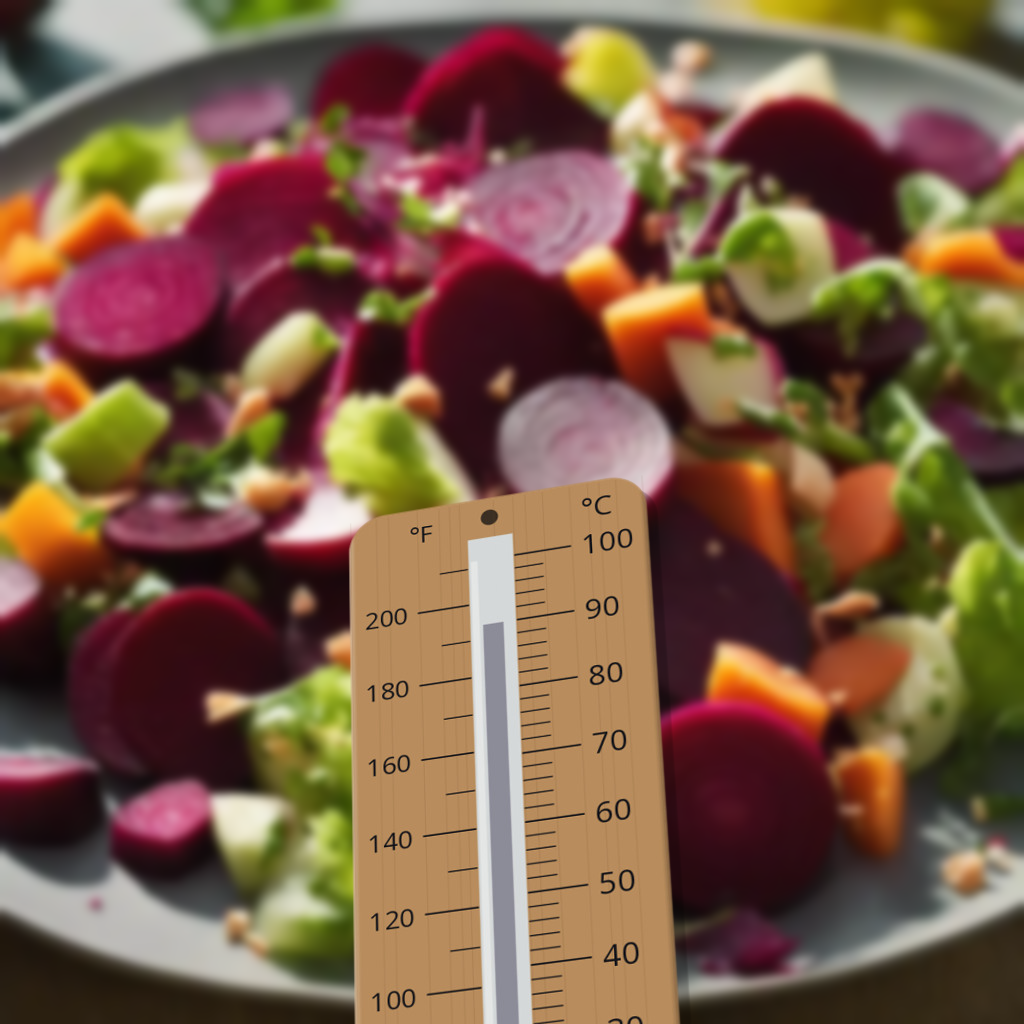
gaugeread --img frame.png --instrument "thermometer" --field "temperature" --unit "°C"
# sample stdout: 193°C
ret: 90°C
